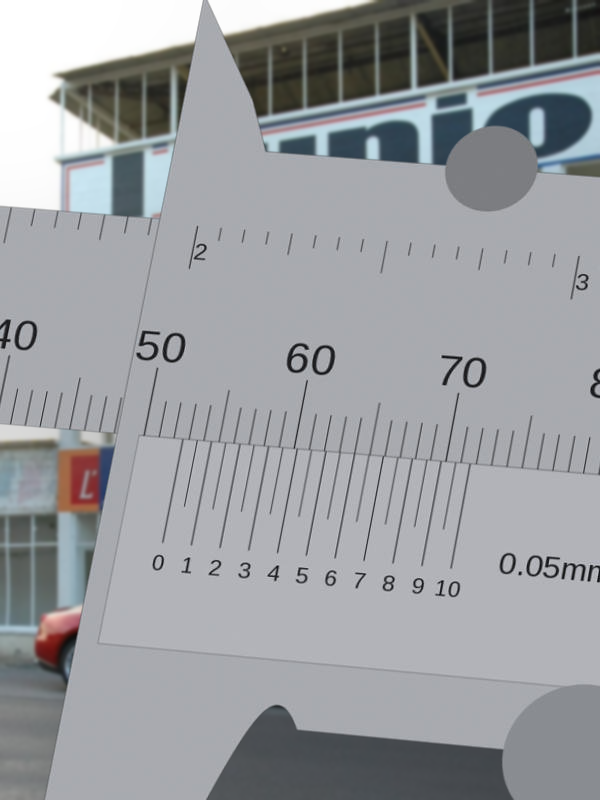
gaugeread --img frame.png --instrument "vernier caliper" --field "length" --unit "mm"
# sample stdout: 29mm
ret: 52.6mm
